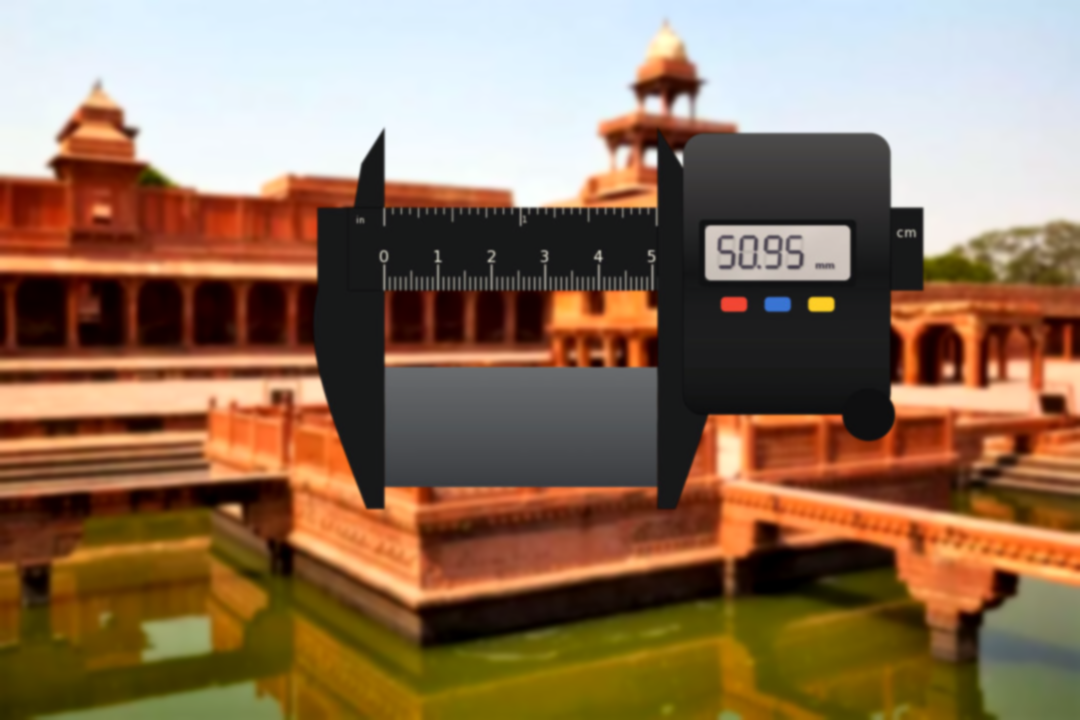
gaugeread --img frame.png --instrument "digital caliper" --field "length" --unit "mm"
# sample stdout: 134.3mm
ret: 50.95mm
